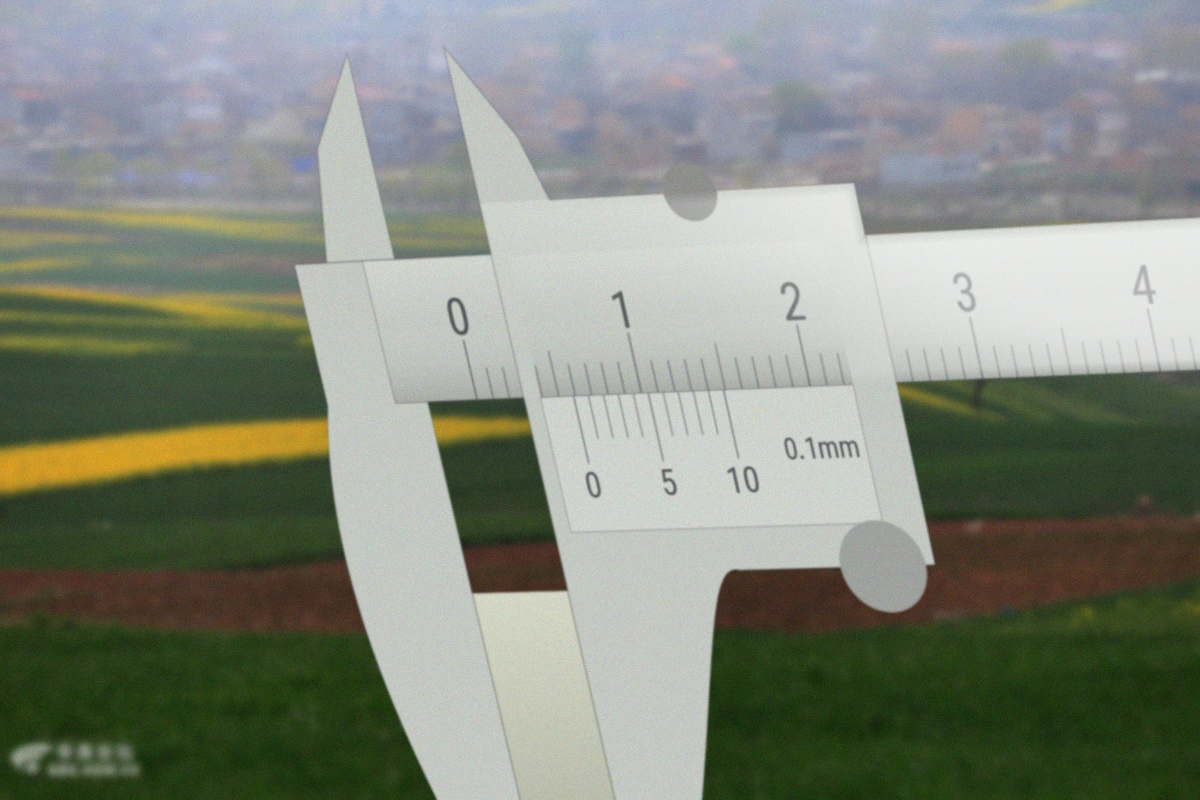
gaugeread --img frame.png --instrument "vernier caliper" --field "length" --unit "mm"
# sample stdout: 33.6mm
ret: 5.9mm
